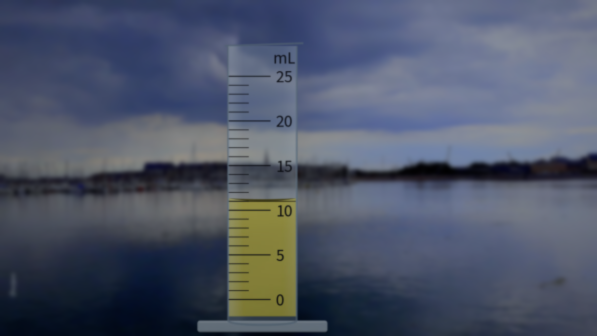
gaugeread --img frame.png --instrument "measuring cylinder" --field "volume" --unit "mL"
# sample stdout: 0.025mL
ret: 11mL
